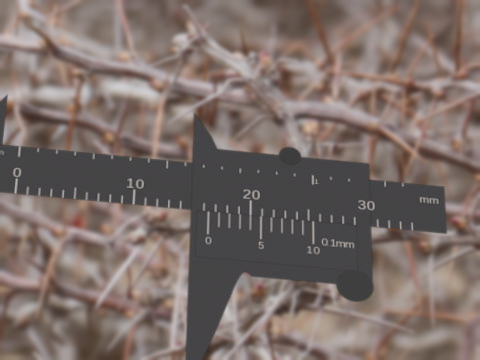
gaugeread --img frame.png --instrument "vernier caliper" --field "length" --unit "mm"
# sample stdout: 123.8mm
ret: 16.4mm
